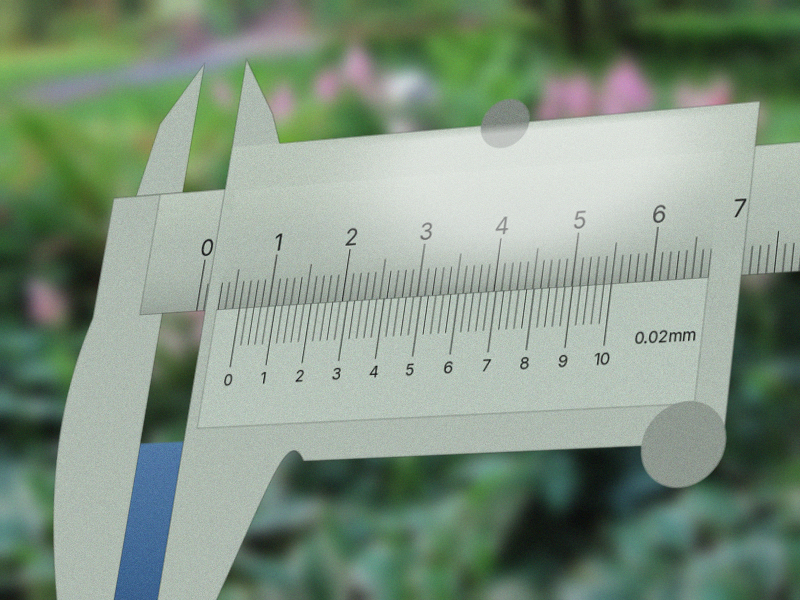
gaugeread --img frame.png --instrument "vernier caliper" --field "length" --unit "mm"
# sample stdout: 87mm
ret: 6.0mm
